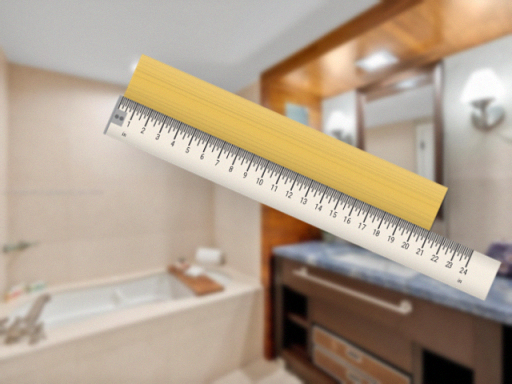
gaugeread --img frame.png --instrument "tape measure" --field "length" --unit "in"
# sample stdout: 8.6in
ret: 21in
